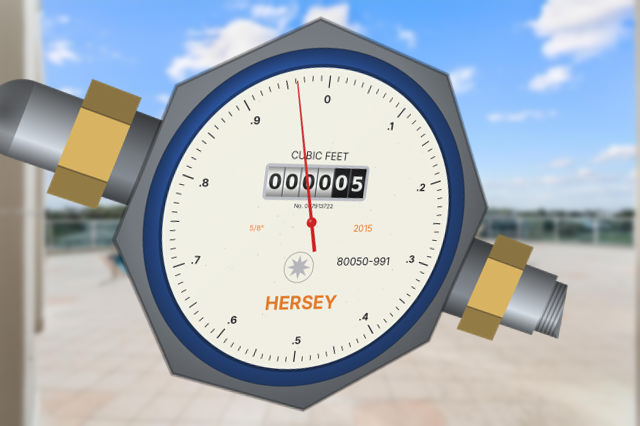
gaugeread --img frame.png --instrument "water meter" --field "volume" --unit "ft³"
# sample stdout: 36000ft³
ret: 4.96ft³
